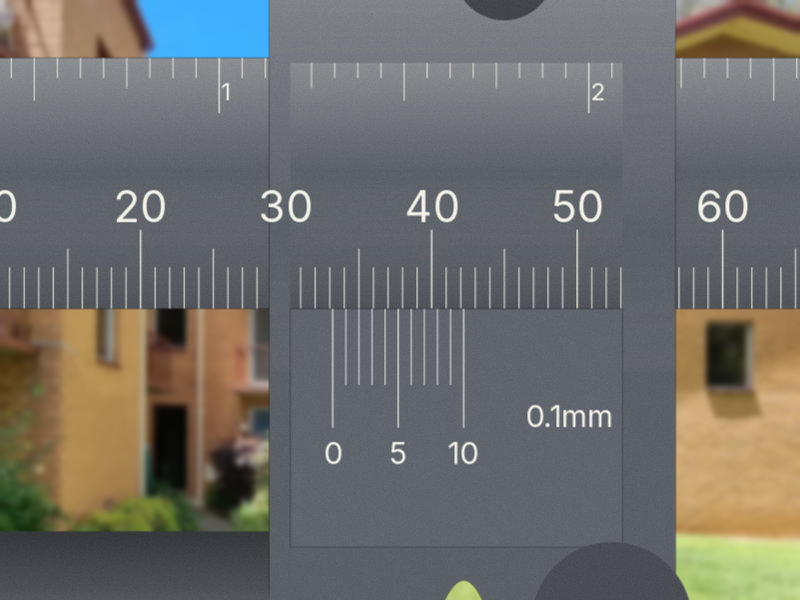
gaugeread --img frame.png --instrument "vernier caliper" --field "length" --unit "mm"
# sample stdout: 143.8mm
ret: 33.2mm
